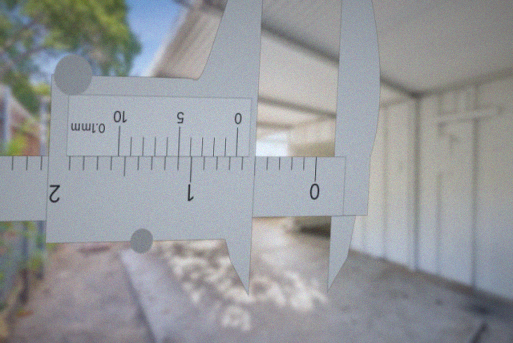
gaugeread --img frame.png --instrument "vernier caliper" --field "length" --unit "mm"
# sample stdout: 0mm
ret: 6.5mm
